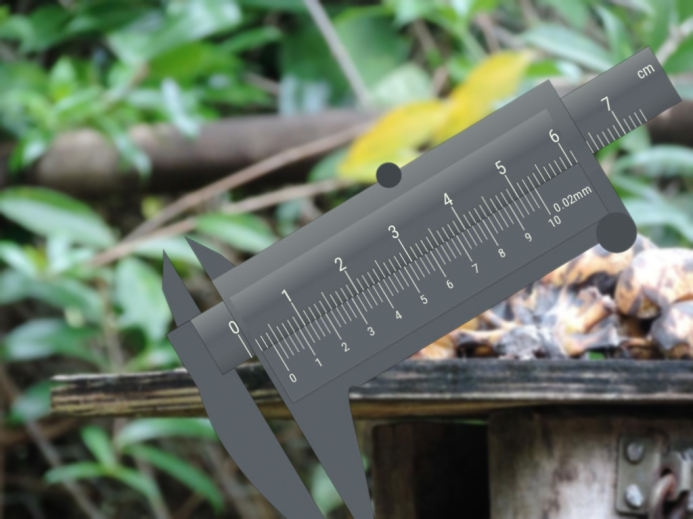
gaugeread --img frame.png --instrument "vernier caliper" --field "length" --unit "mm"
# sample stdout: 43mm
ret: 4.0mm
